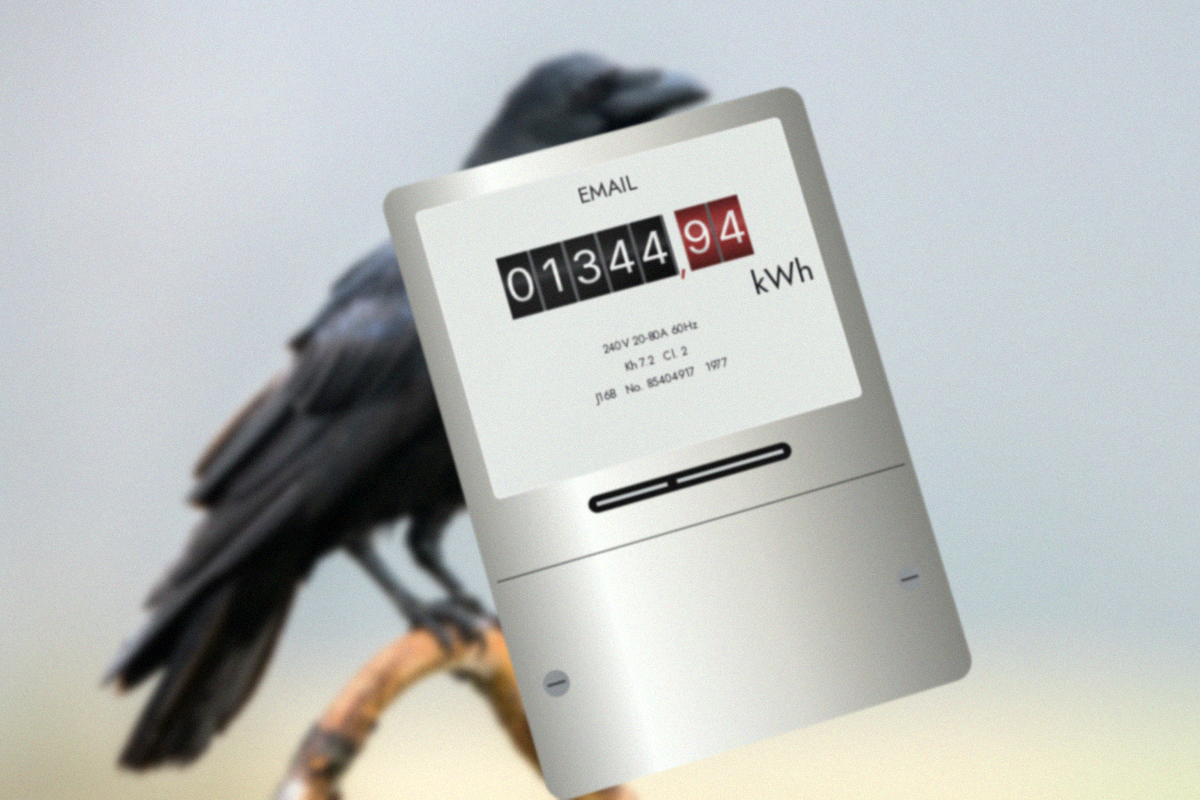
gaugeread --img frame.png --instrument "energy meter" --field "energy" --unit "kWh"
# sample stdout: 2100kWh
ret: 1344.94kWh
